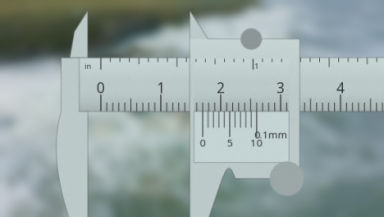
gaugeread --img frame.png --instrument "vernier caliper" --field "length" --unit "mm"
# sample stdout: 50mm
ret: 17.0mm
